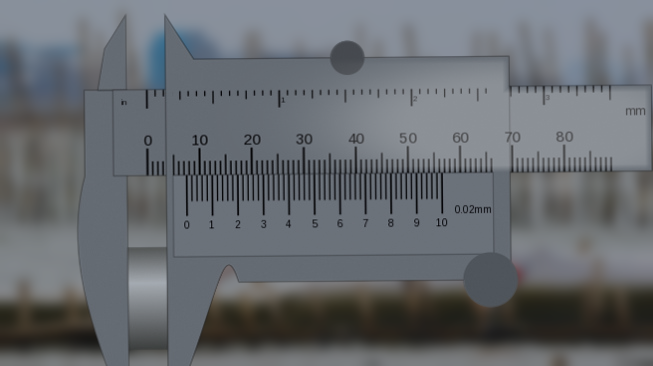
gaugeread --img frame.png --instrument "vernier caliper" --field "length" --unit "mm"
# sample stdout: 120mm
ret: 7.5mm
